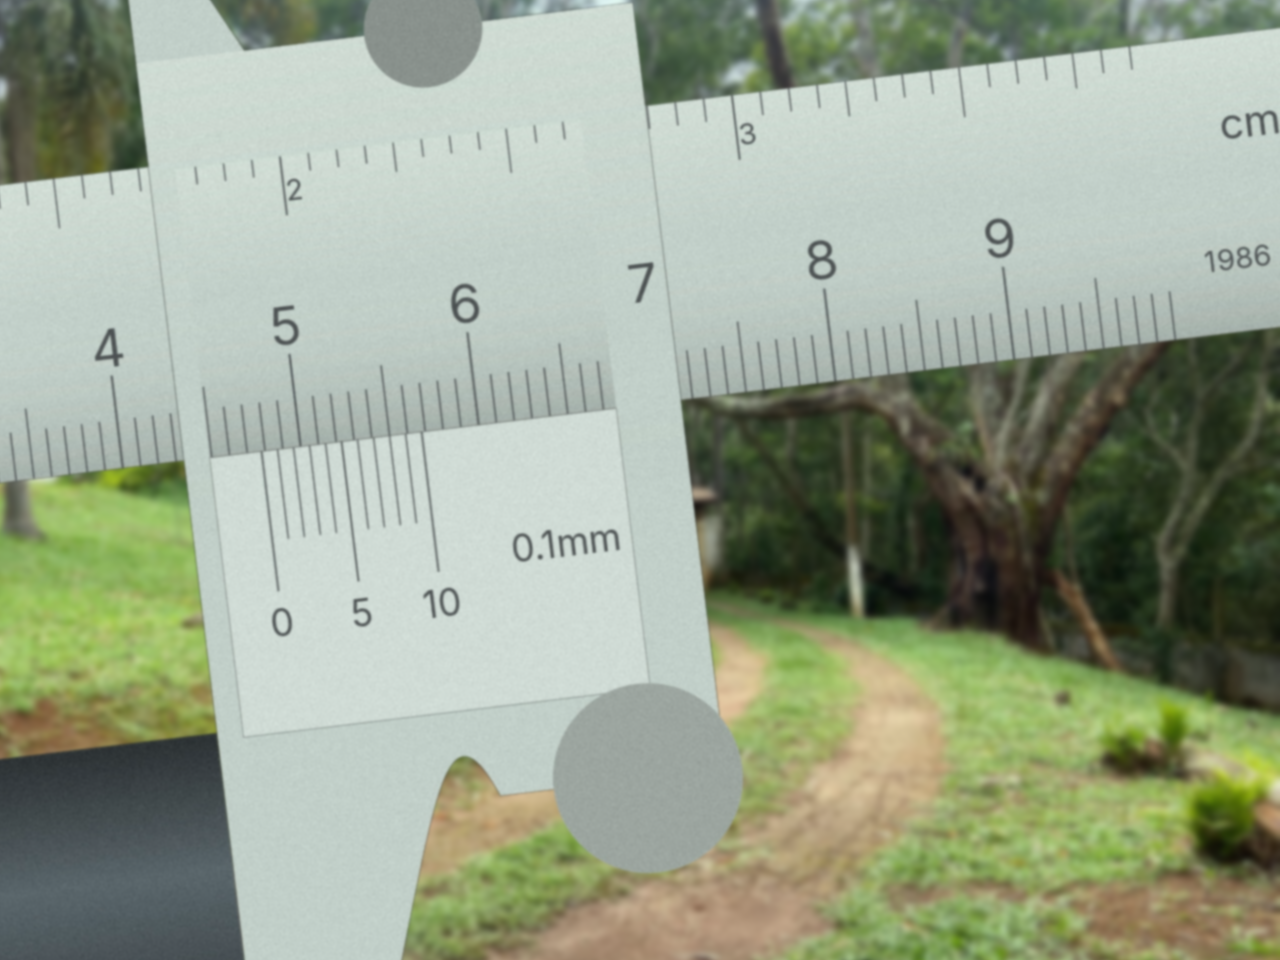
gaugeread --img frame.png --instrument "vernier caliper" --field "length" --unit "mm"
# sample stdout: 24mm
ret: 47.8mm
